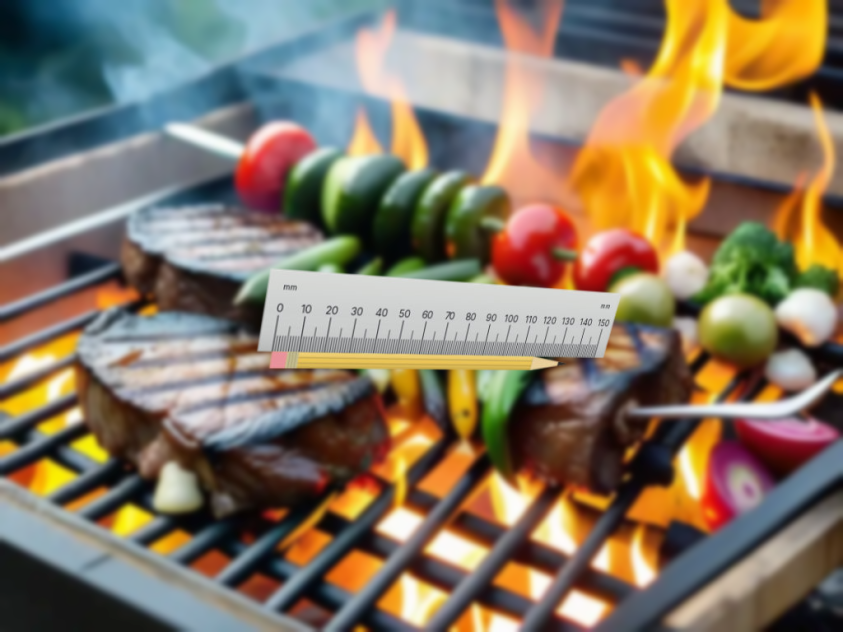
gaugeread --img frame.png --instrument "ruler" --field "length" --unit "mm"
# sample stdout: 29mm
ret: 135mm
